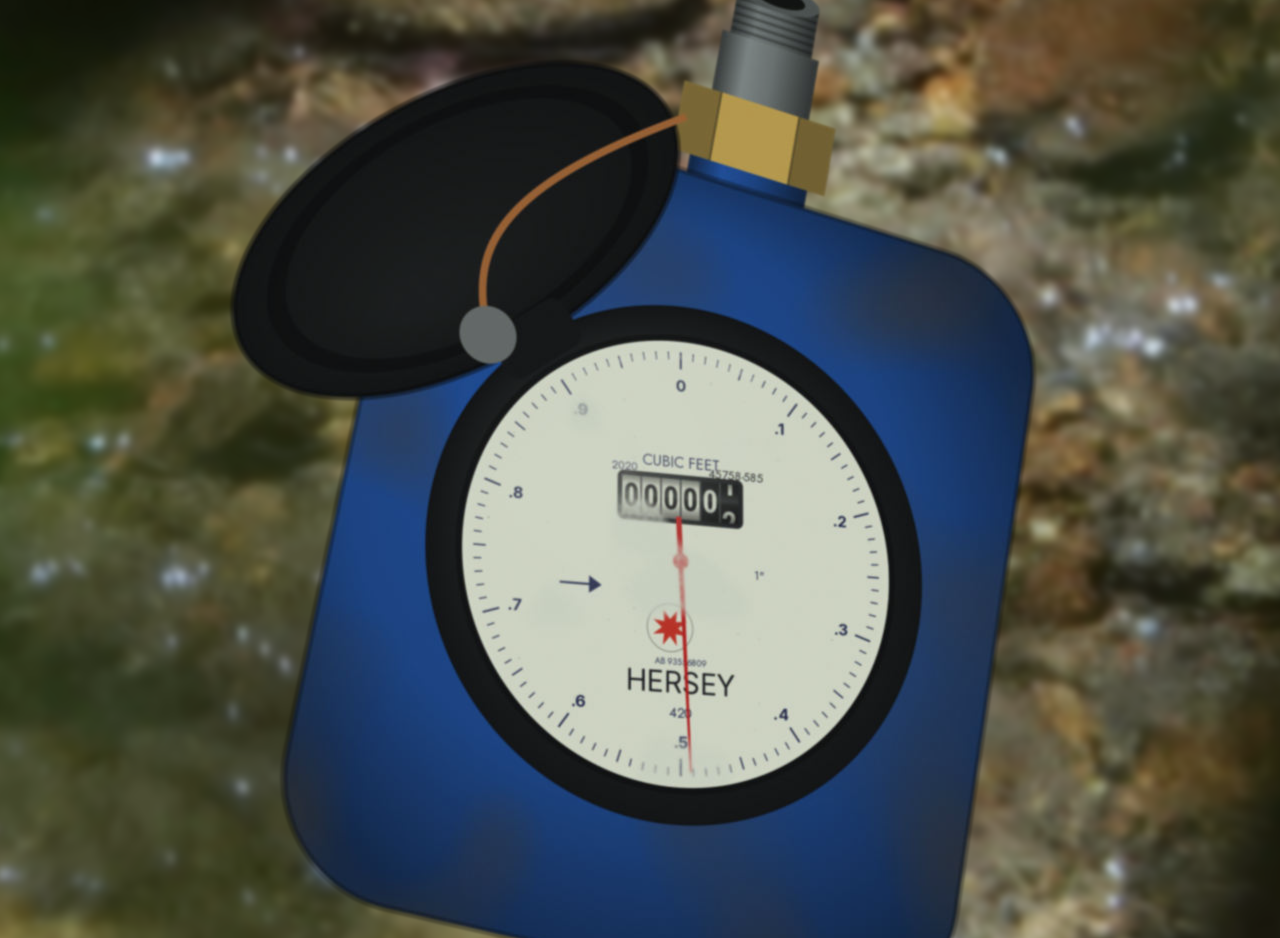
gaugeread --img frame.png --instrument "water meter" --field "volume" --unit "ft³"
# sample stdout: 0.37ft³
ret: 1.49ft³
